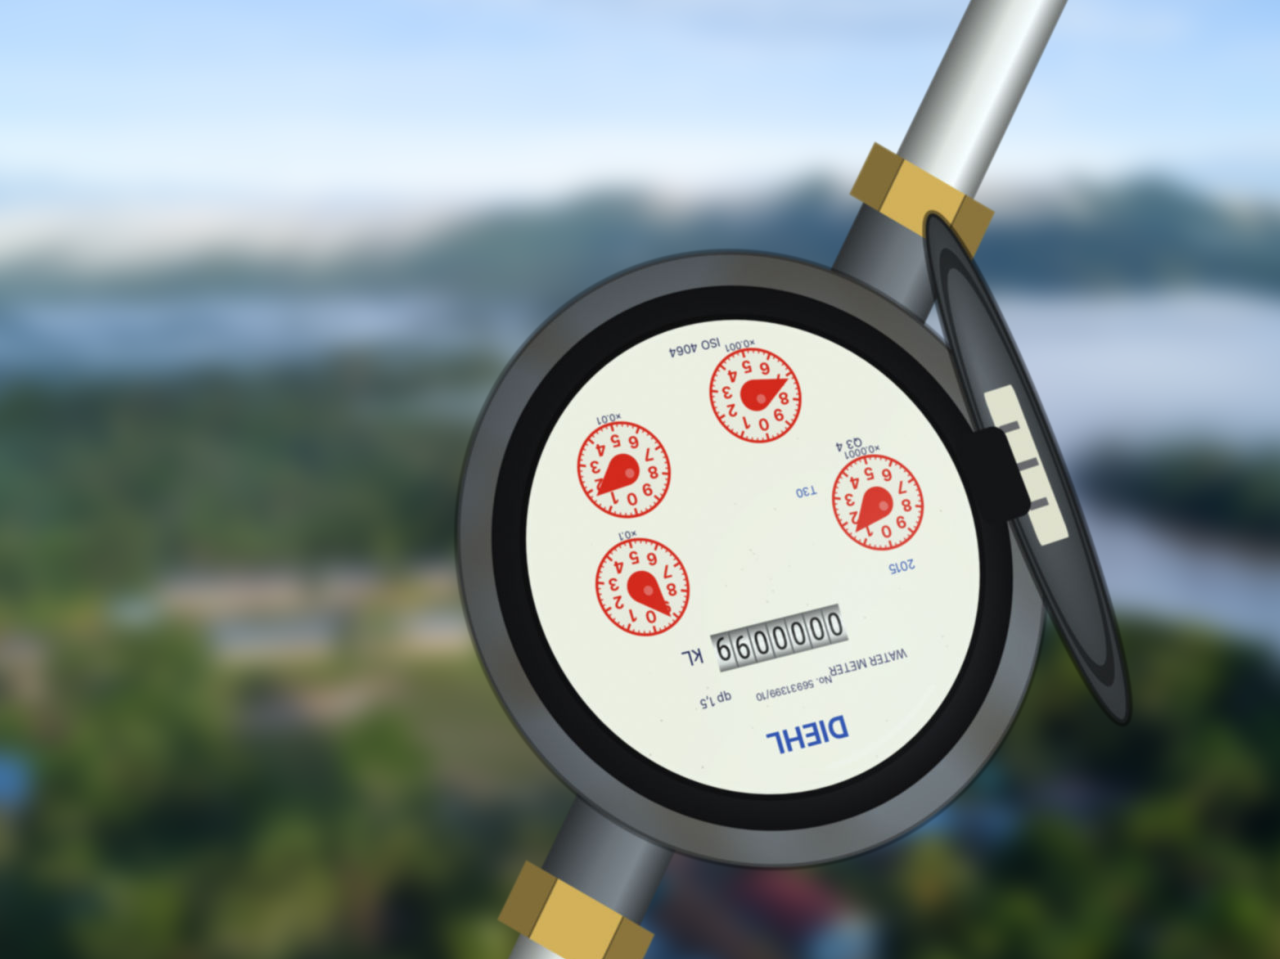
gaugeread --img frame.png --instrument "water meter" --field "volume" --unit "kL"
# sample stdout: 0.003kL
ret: 98.9171kL
